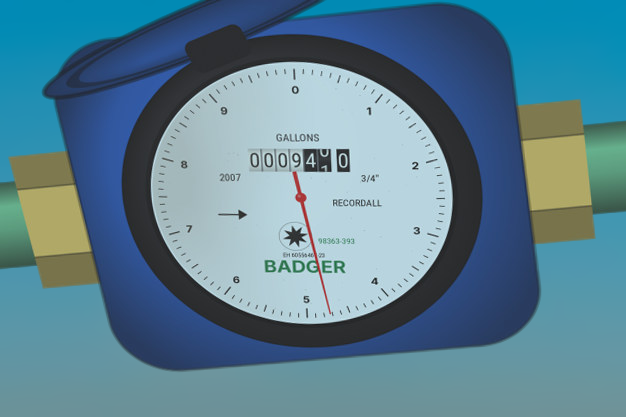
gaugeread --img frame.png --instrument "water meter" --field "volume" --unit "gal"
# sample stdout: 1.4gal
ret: 9404.7gal
